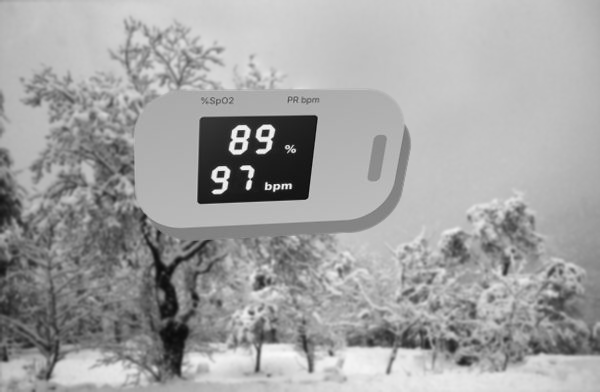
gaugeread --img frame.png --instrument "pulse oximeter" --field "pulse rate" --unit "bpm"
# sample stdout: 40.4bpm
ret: 97bpm
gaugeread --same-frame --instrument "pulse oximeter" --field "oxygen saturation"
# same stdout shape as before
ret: 89%
